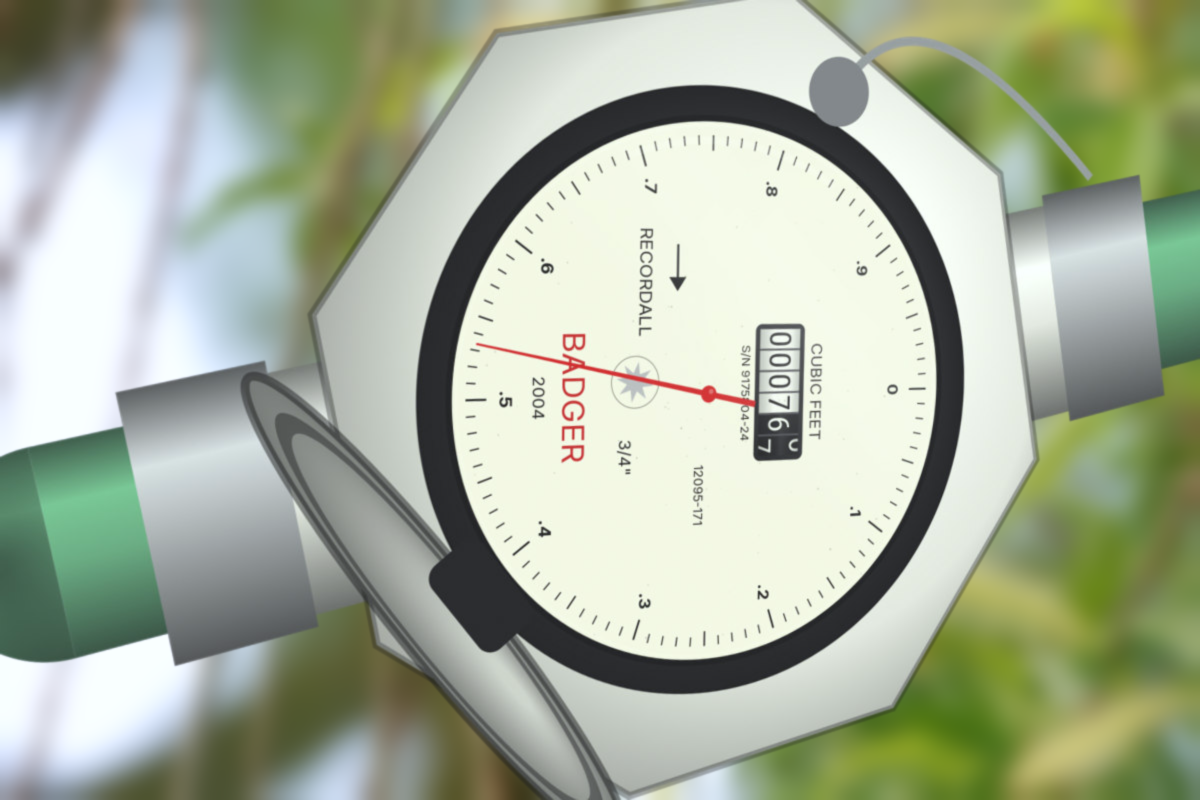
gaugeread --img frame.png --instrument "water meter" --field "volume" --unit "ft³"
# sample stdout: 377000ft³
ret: 766.53ft³
